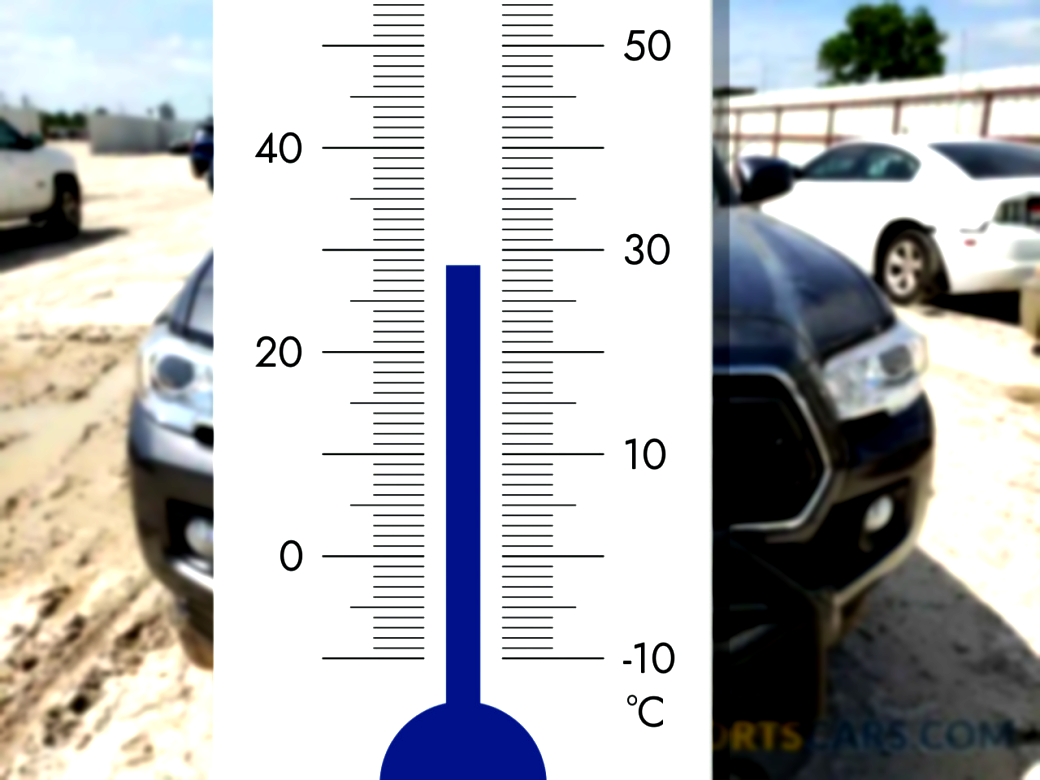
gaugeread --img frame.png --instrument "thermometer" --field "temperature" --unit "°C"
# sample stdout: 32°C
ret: 28.5°C
